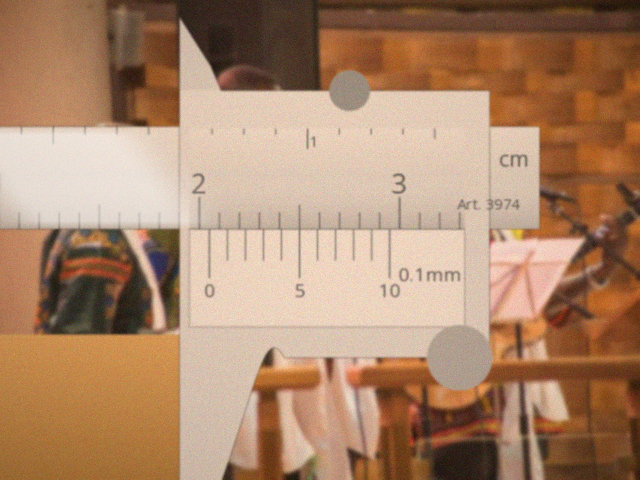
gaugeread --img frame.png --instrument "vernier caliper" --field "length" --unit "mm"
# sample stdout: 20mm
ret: 20.5mm
